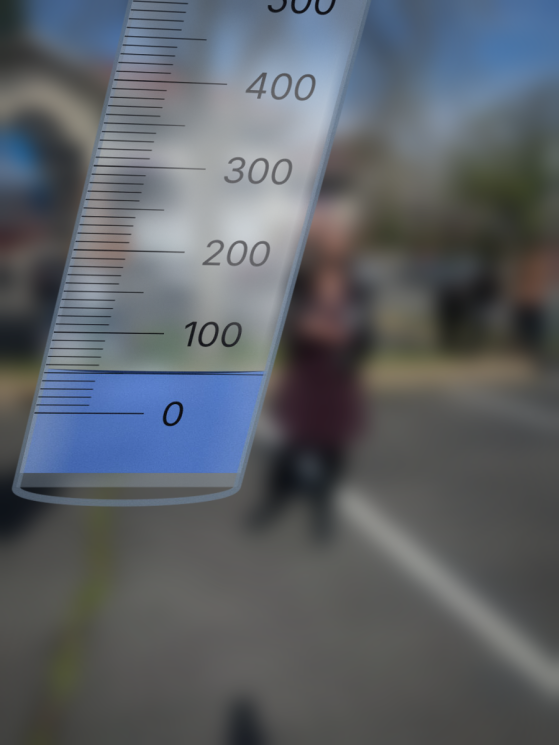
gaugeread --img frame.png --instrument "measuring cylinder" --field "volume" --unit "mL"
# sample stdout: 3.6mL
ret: 50mL
